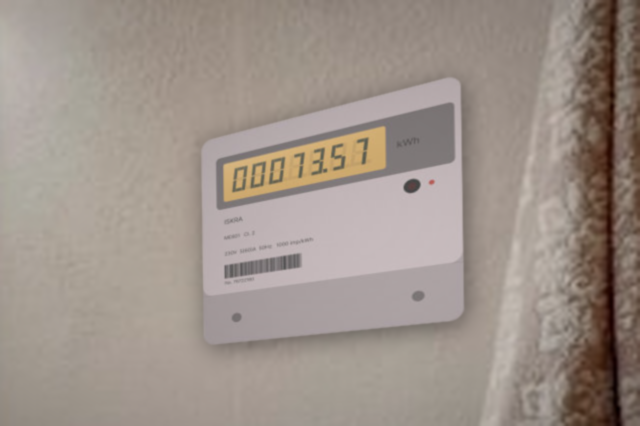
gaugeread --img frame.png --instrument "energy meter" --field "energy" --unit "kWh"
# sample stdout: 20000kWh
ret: 73.57kWh
